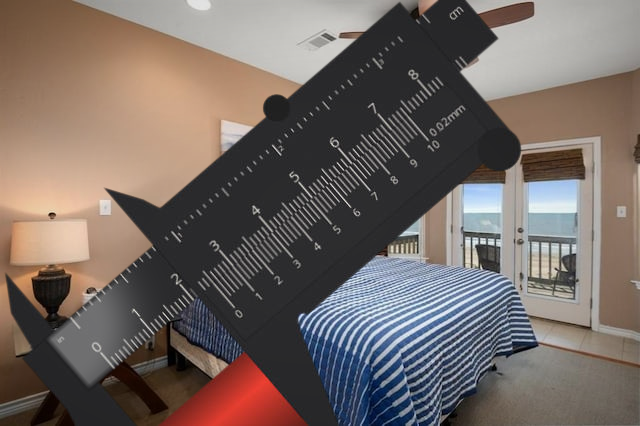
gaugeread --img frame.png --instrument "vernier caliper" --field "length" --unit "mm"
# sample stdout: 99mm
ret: 25.0mm
